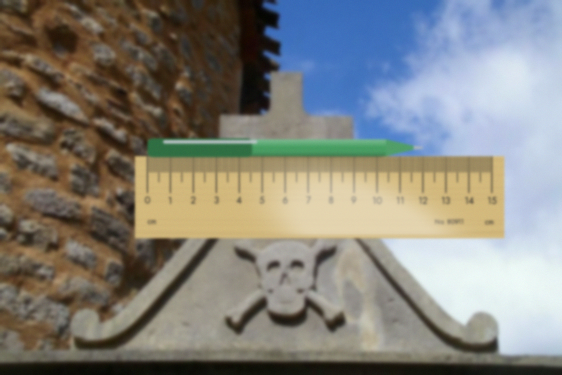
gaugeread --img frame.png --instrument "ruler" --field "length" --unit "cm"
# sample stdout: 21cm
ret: 12cm
